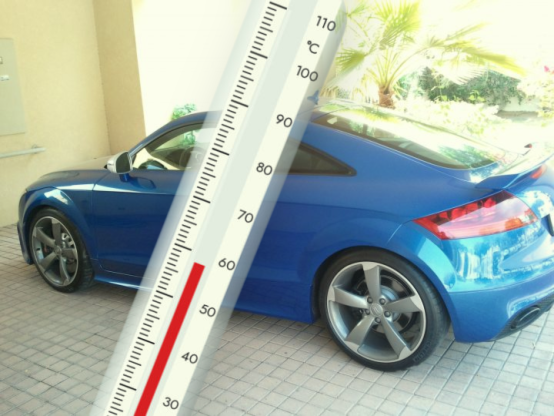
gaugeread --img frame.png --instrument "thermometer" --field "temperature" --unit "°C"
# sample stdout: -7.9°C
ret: 58°C
